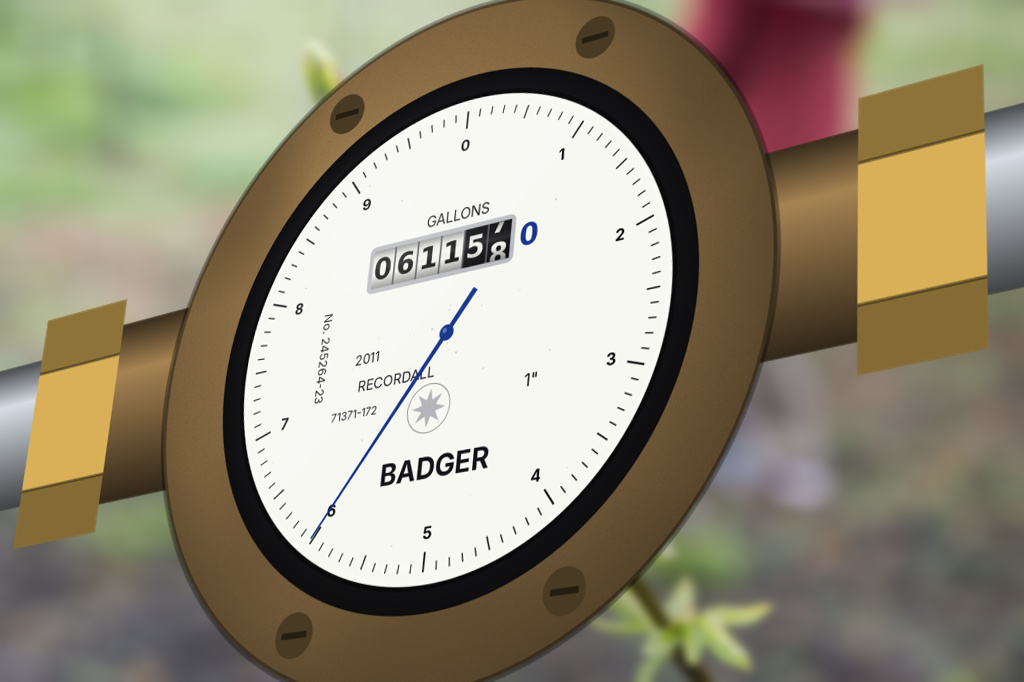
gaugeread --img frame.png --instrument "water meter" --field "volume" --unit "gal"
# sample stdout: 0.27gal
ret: 611576.0gal
